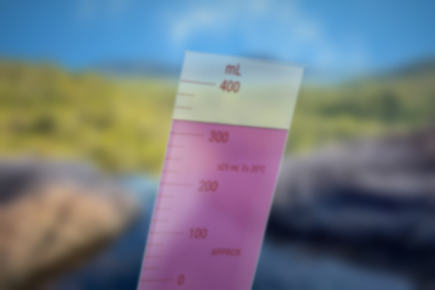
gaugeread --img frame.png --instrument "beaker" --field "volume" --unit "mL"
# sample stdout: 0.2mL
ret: 325mL
